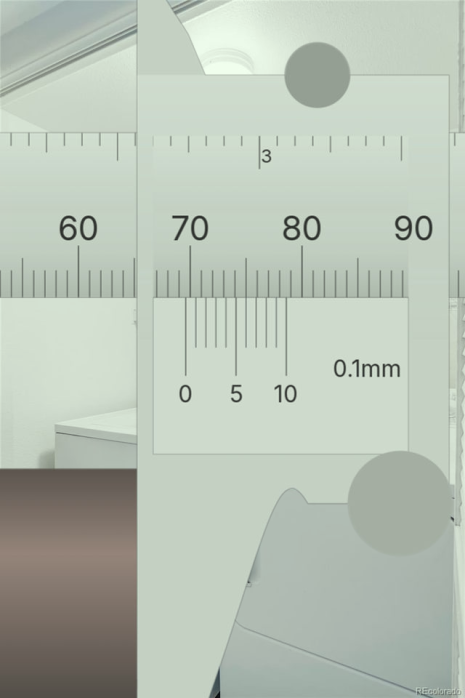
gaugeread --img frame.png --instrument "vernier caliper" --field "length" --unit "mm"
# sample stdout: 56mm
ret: 69.6mm
